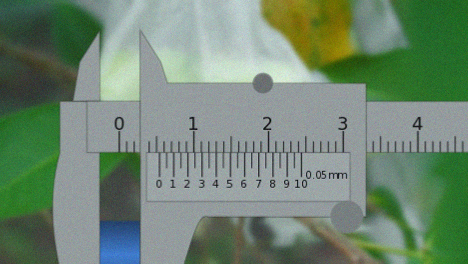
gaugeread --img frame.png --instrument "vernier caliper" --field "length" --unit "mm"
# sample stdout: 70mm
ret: 5.4mm
